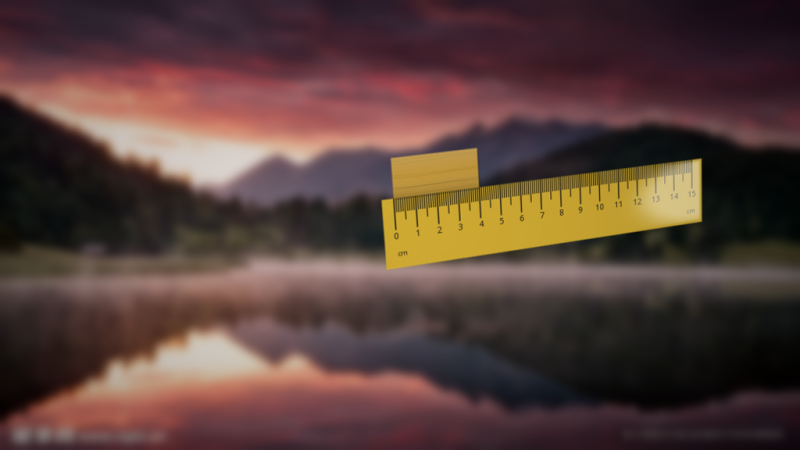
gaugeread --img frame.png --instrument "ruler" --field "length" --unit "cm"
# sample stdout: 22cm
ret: 4cm
